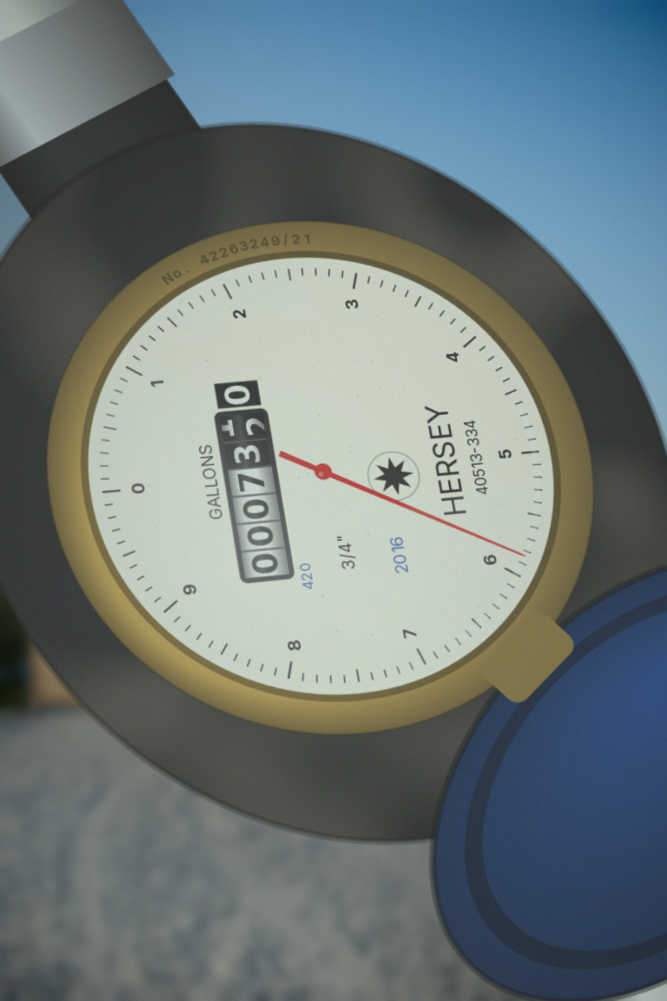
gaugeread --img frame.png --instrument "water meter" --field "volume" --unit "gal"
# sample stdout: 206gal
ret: 7315.8gal
